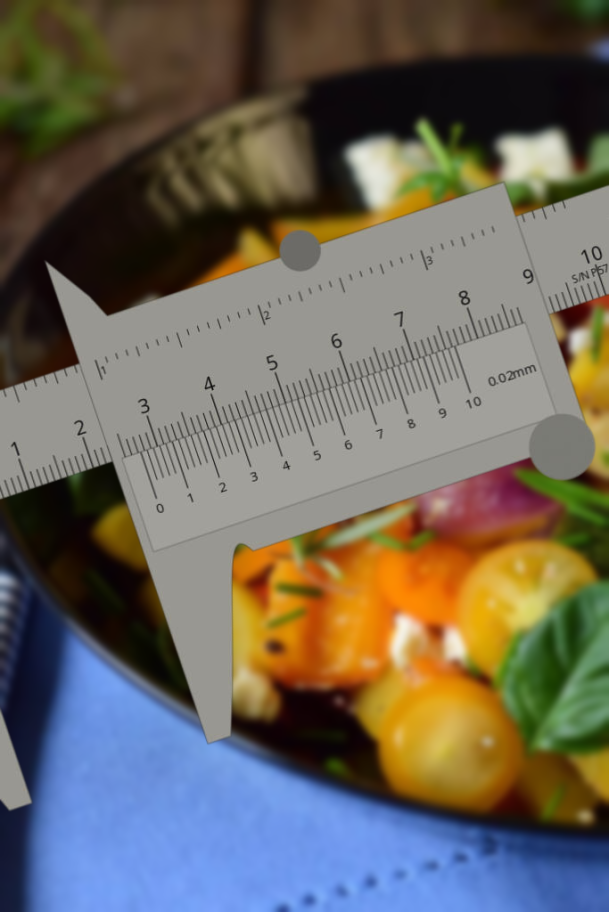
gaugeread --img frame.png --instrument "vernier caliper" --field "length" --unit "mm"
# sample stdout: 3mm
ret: 27.4mm
